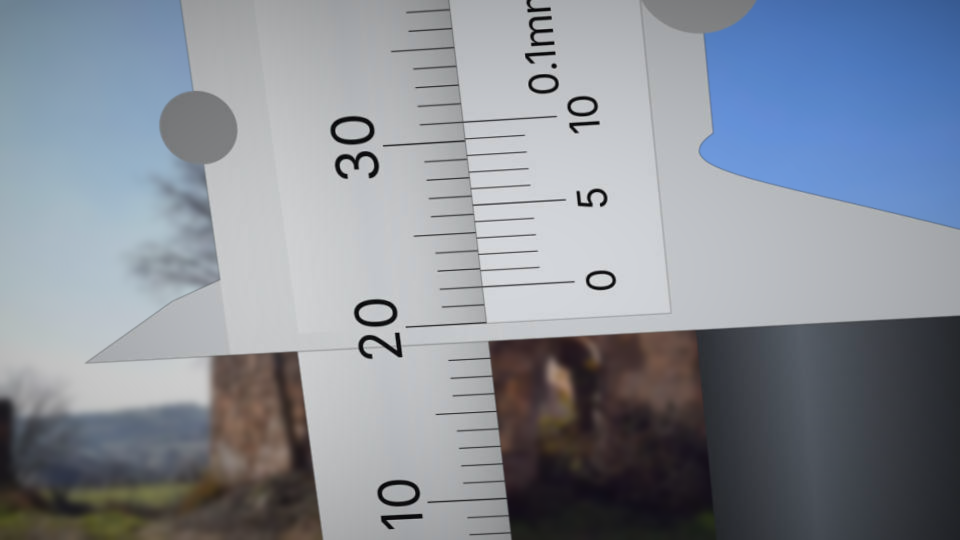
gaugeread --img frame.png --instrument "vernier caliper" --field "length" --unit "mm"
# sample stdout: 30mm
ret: 22.0mm
